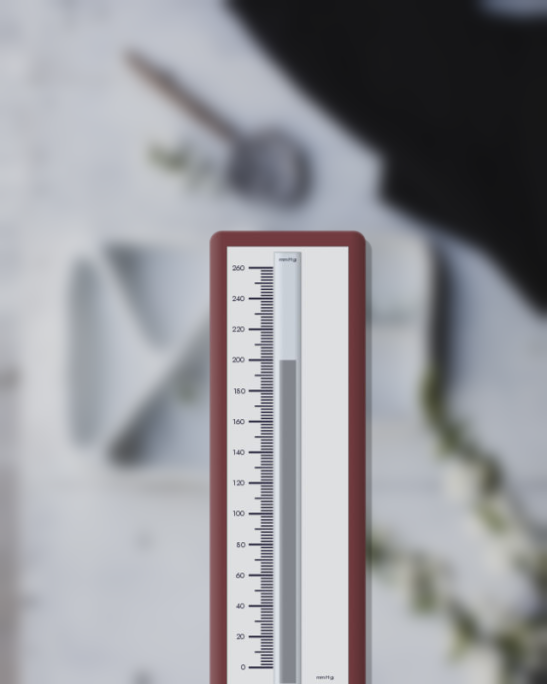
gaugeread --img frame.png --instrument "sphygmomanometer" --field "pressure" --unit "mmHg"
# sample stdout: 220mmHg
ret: 200mmHg
